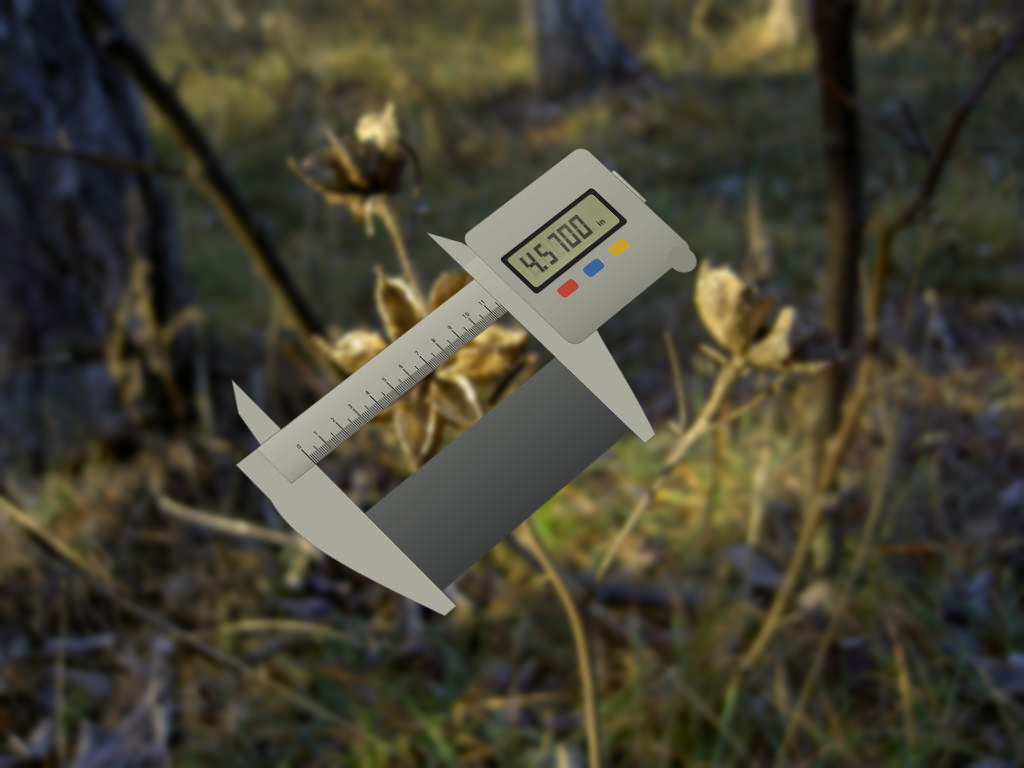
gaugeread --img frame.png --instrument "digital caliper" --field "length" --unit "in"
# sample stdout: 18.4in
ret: 4.5700in
